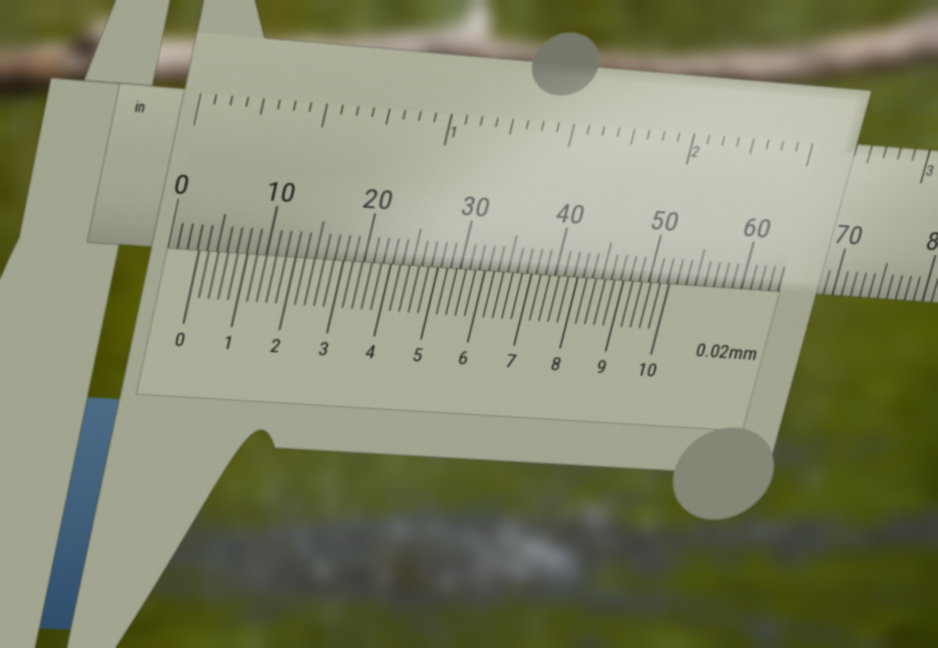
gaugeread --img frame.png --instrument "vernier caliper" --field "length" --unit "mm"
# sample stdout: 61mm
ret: 3.2mm
